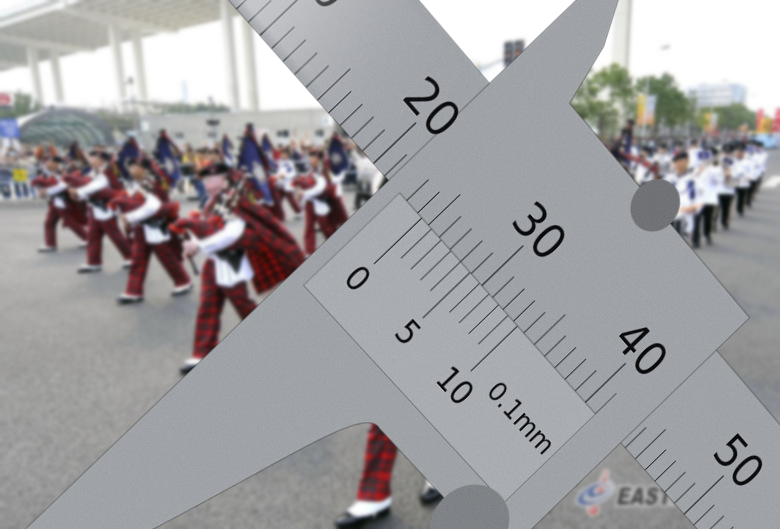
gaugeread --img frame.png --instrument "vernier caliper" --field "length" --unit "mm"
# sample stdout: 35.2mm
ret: 24.4mm
